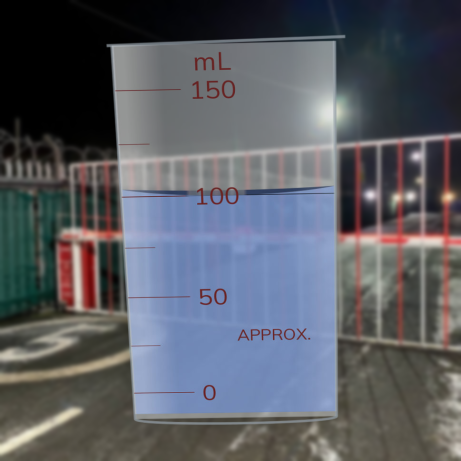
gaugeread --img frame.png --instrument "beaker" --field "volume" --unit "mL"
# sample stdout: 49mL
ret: 100mL
